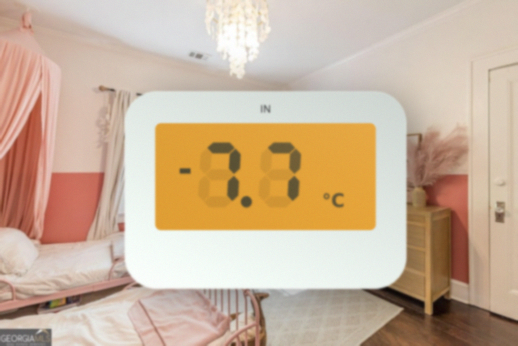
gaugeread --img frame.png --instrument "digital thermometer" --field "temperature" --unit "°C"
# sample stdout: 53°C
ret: -7.7°C
